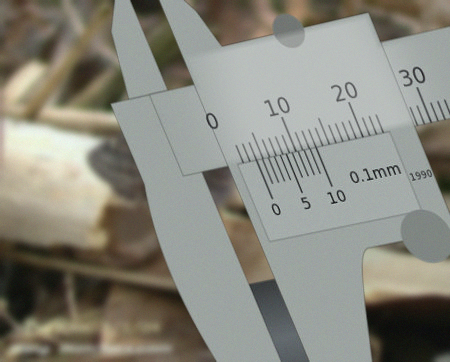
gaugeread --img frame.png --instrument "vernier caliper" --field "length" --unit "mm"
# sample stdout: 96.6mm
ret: 4.0mm
